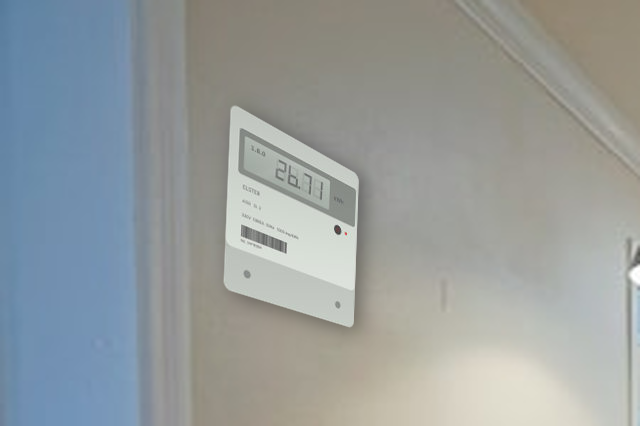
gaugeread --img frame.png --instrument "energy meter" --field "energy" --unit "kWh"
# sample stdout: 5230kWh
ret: 26.71kWh
